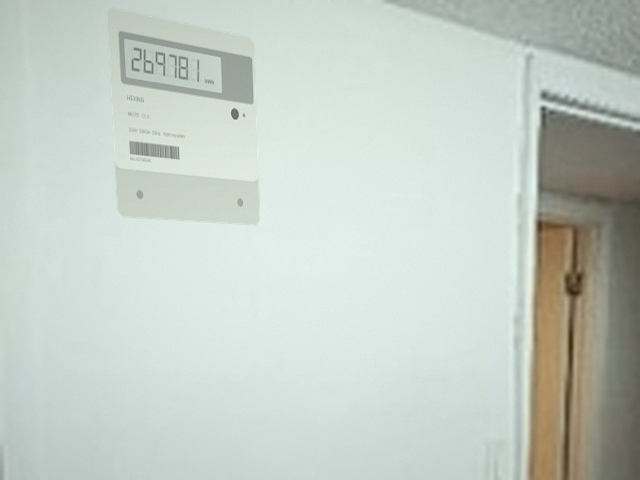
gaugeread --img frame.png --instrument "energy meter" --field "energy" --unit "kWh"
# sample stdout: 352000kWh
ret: 269781kWh
